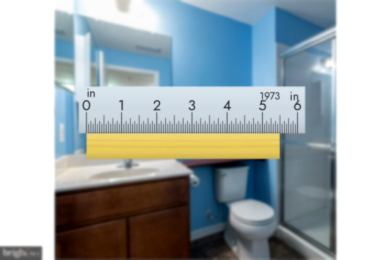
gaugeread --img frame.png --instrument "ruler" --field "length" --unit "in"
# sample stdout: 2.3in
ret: 5.5in
